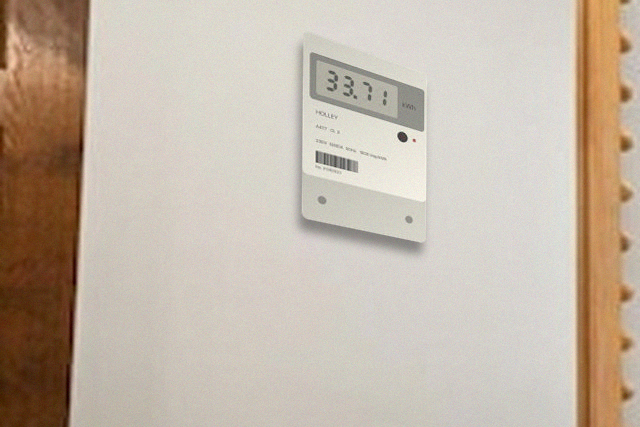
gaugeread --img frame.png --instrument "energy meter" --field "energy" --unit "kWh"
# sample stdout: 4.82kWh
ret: 33.71kWh
